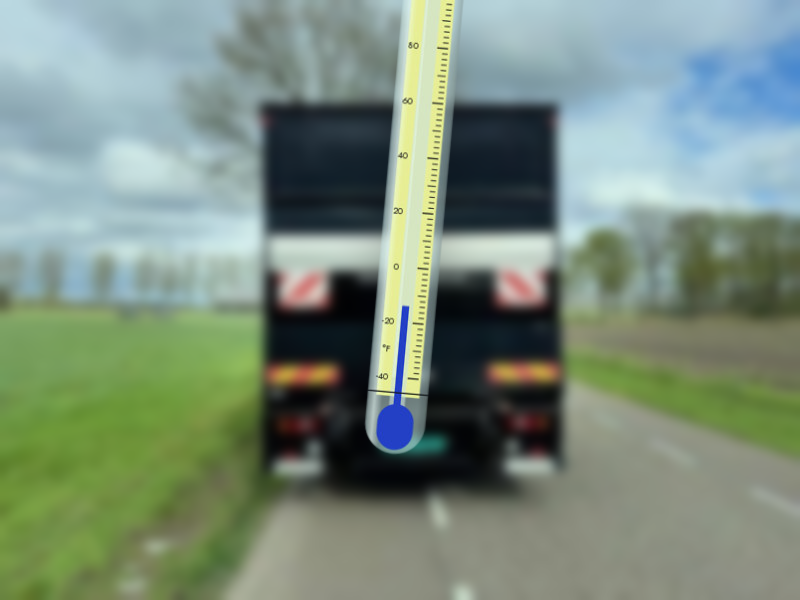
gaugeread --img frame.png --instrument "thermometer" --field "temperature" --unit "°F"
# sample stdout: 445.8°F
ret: -14°F
